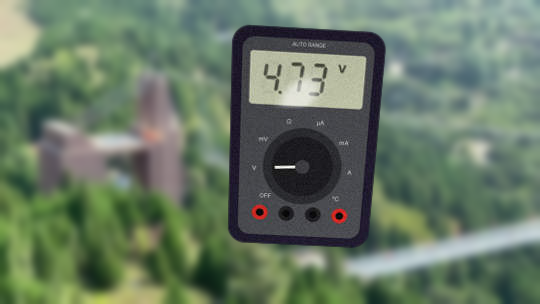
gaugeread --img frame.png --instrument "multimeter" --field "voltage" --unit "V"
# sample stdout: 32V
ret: 4.73V
